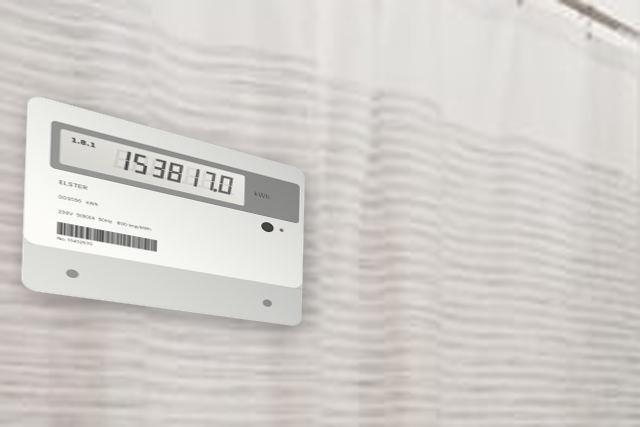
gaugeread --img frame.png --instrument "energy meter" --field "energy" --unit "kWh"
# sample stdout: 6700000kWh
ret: 153817.0kWh
